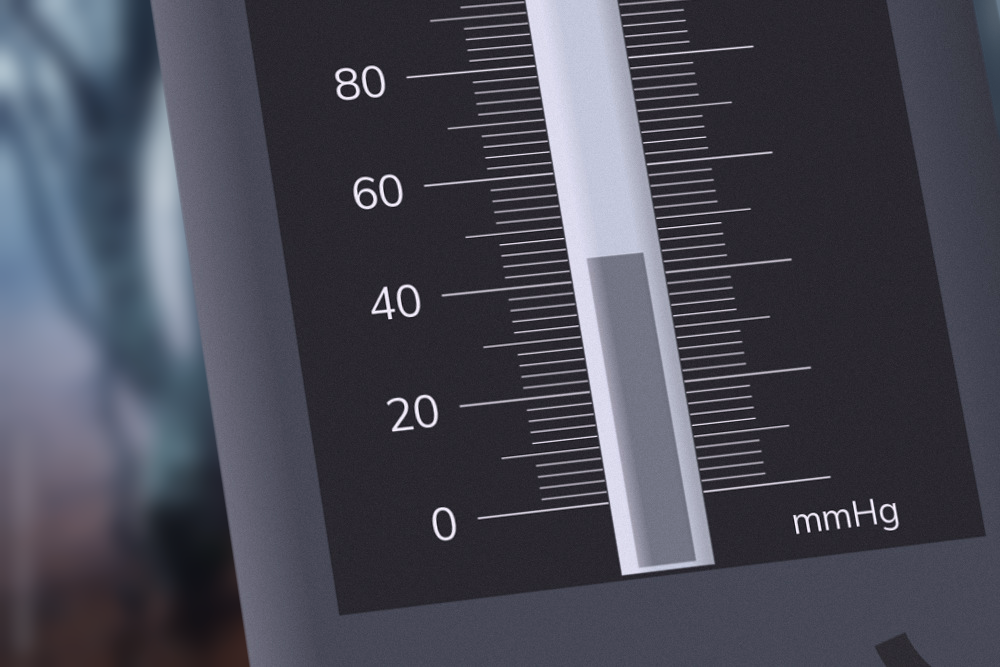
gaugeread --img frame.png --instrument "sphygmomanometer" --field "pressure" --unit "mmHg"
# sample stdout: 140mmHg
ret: 44mmHg
